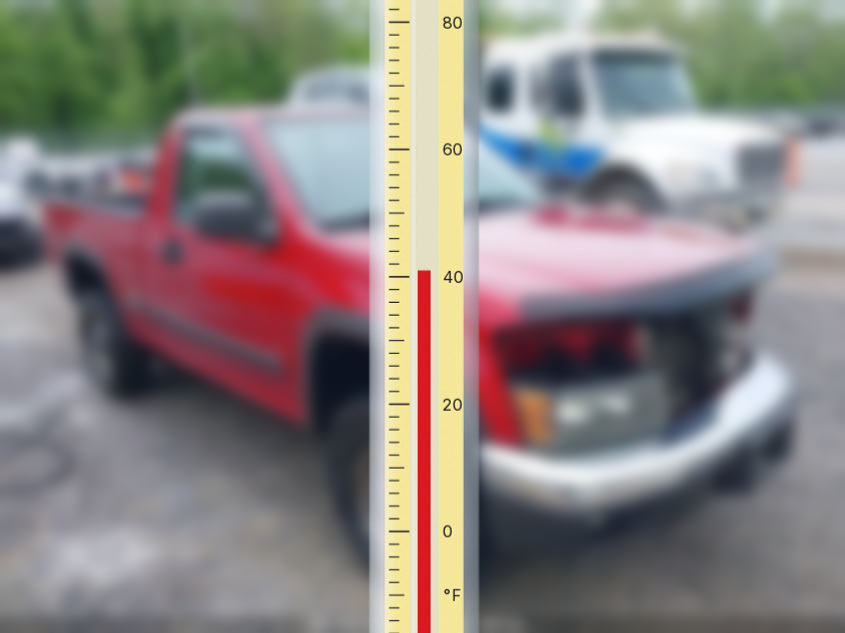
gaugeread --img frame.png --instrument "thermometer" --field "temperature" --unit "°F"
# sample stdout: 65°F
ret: 41°F
